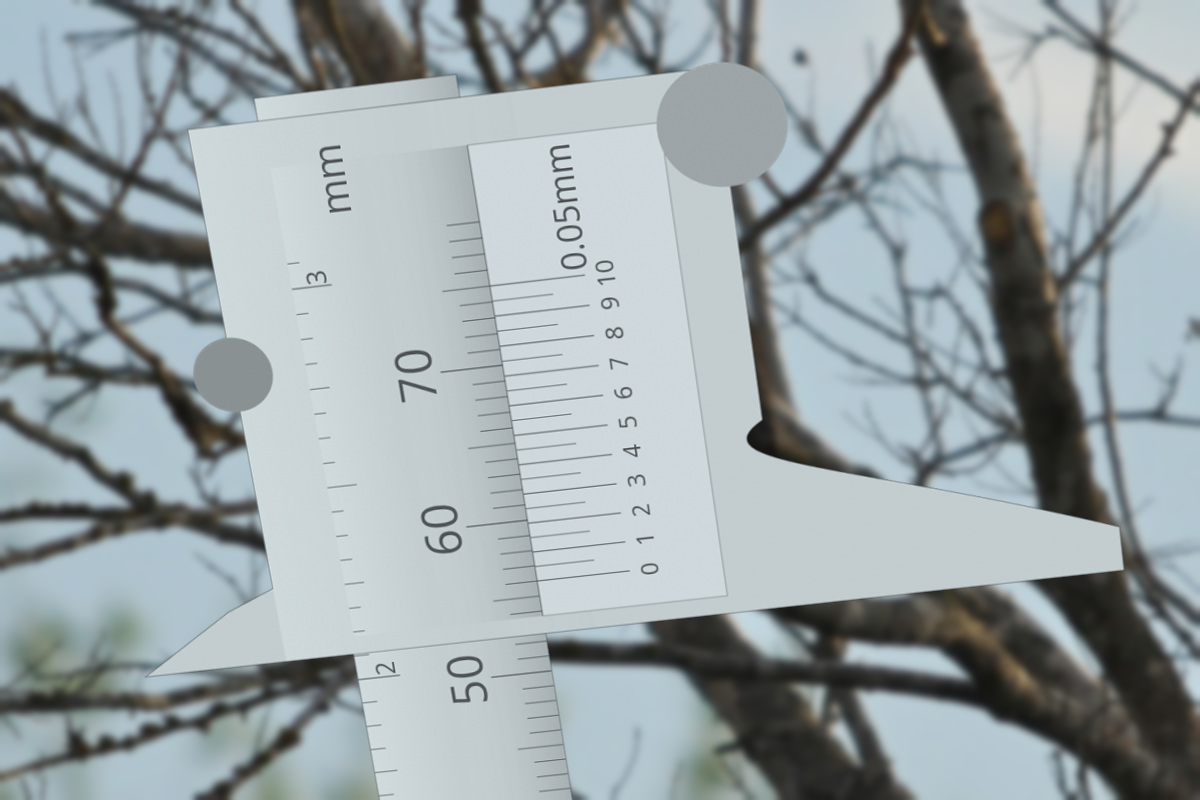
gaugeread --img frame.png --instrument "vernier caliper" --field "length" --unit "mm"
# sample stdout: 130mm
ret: 56.0mm
